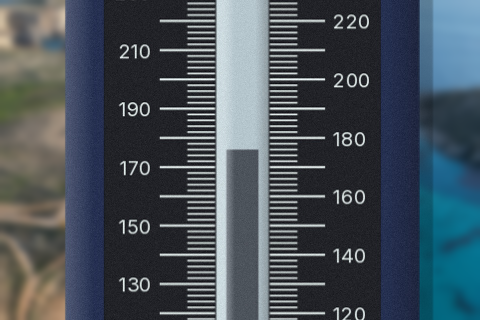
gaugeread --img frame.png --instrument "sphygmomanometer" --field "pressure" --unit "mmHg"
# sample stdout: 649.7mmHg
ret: 176mmHg
